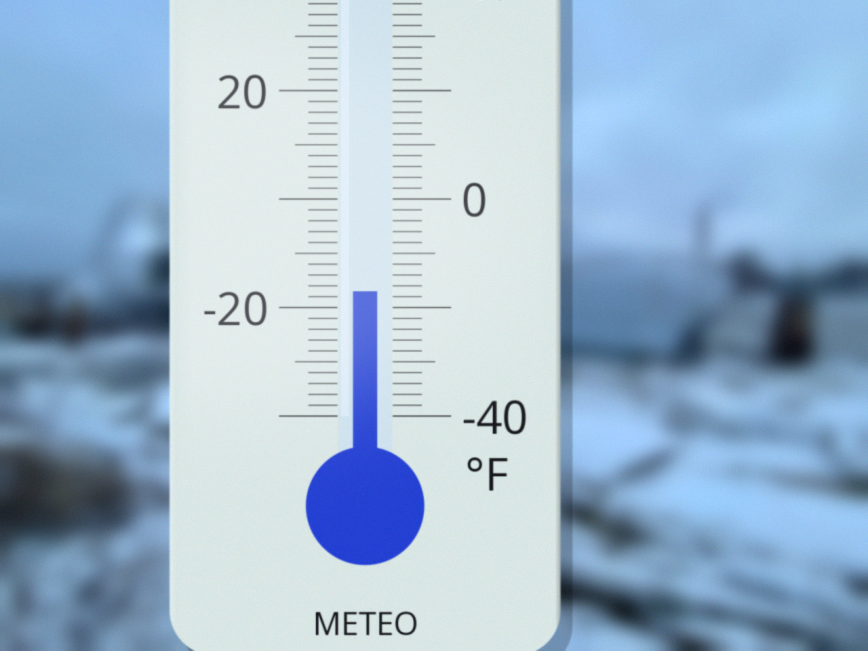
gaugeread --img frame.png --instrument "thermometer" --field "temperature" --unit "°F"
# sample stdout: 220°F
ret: -17°F
